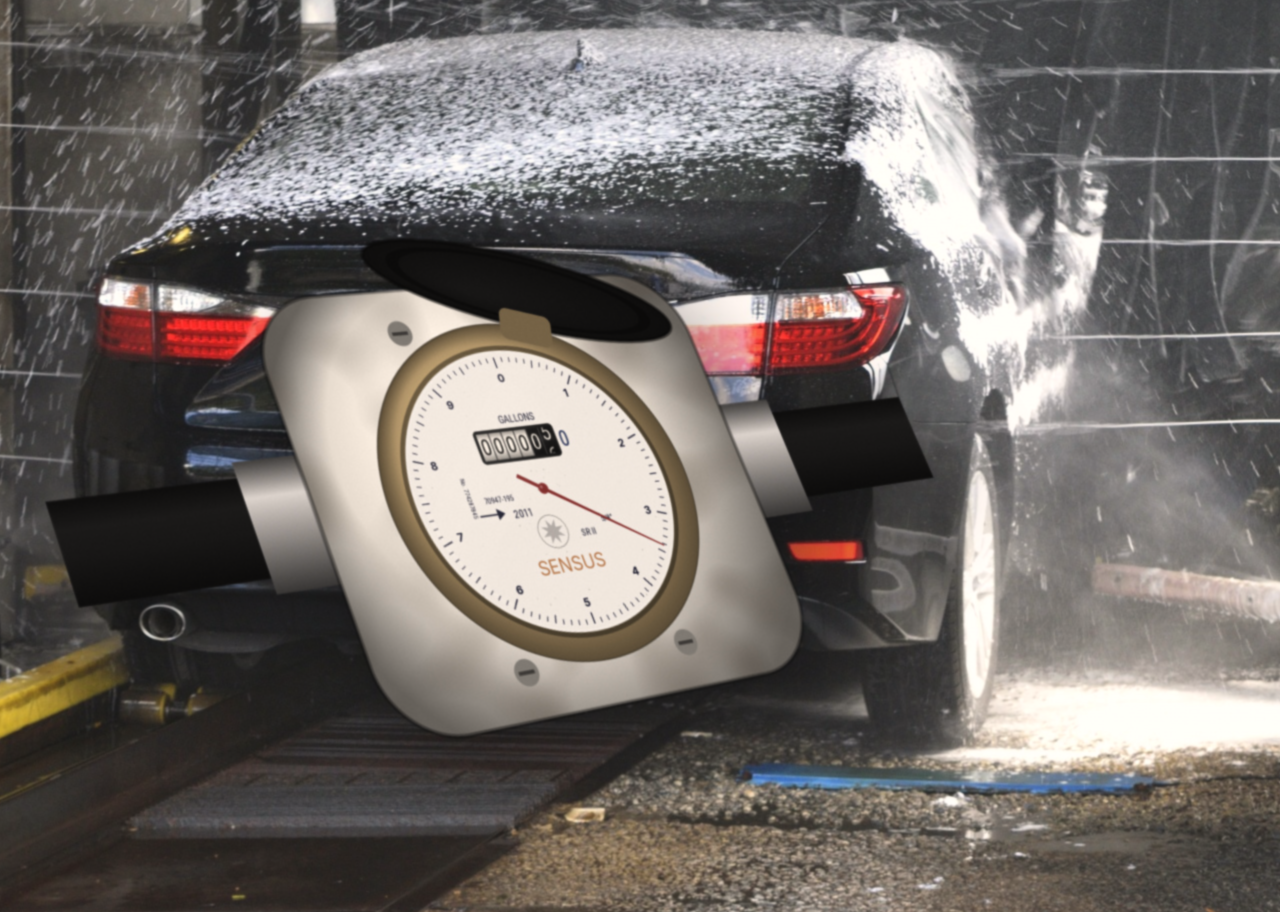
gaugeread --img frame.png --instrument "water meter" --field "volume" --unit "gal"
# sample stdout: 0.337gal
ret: 53.4gal
